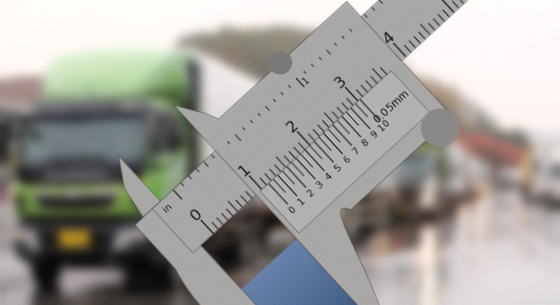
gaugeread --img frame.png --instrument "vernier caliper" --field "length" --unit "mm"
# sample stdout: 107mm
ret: 11.4mm
